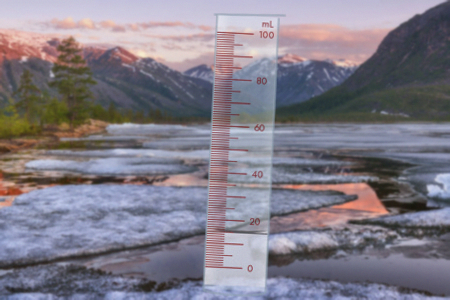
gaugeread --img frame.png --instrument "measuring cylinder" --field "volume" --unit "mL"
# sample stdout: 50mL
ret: 15mL
